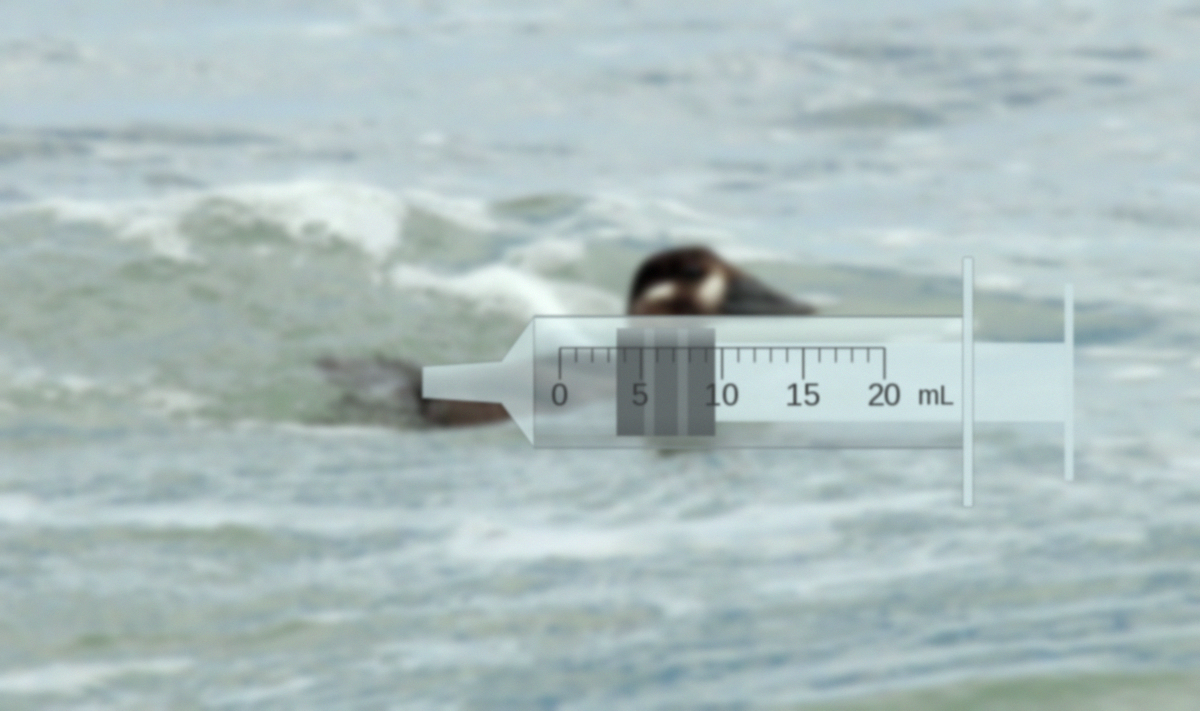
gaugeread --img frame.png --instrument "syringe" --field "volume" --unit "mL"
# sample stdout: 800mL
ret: 3.5mL
